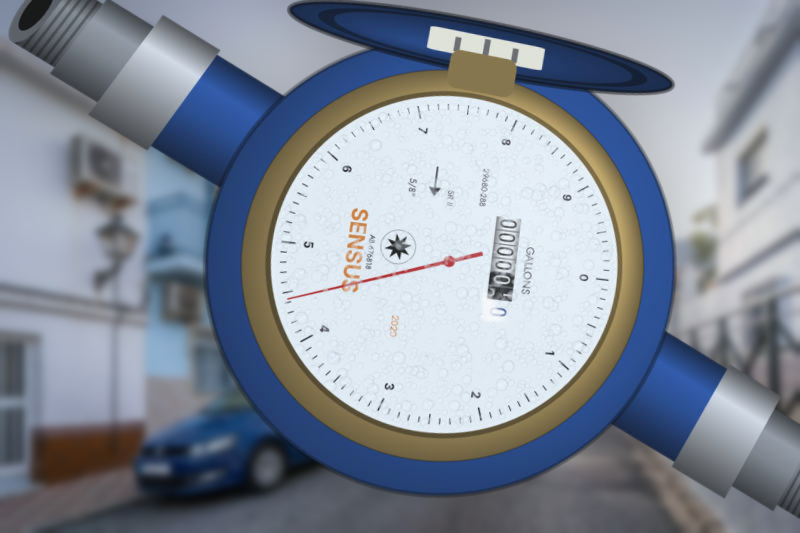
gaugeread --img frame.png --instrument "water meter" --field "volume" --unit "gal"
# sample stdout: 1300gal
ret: 14.4gal
